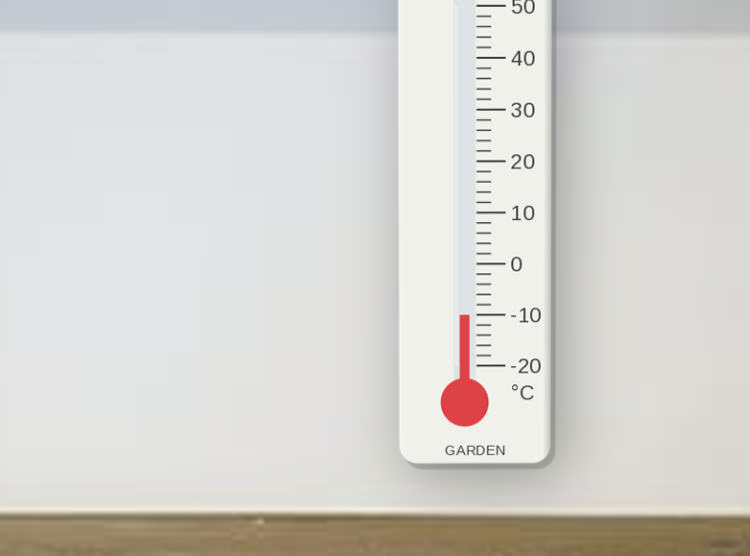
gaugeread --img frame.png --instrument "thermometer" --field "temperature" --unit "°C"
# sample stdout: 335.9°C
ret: -10°C
